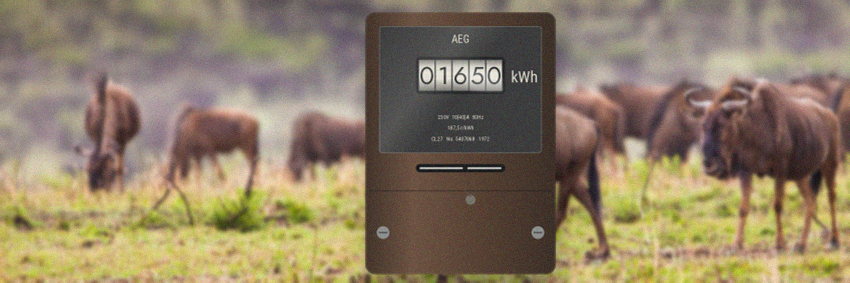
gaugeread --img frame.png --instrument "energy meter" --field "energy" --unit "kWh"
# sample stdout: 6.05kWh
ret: 1650kWh
